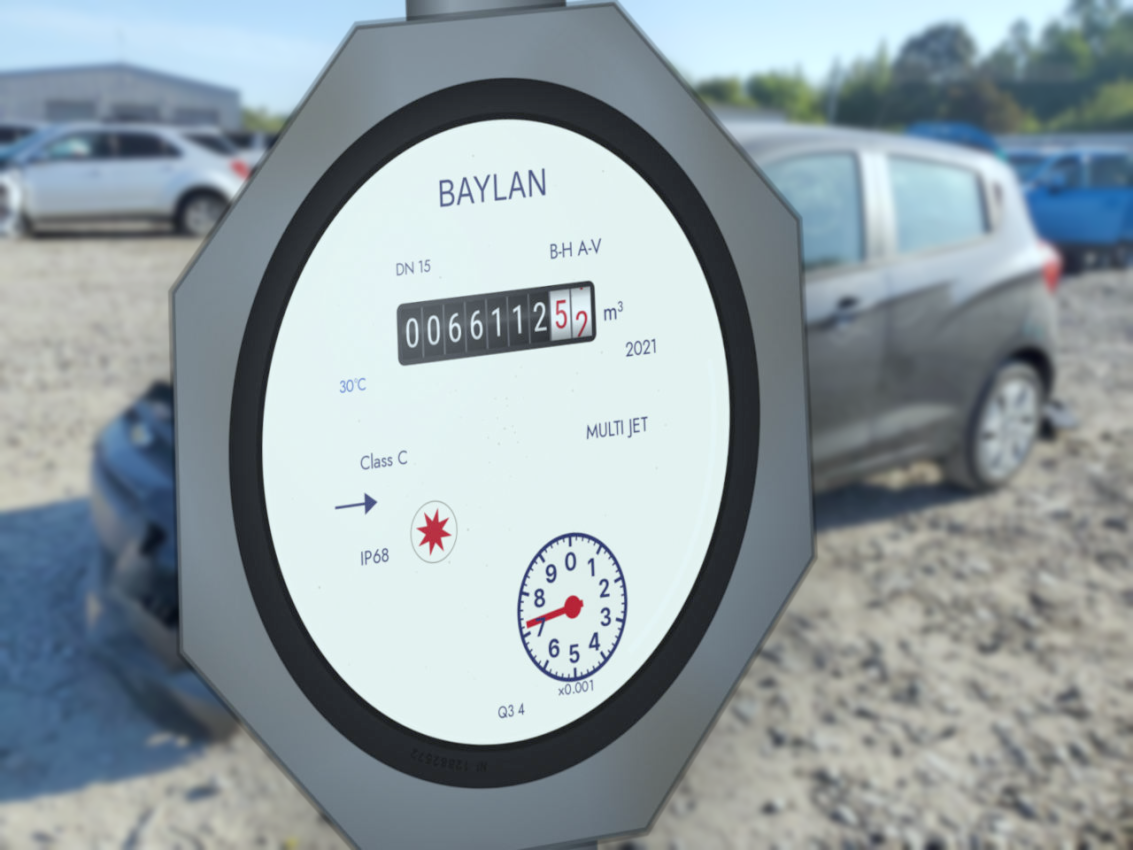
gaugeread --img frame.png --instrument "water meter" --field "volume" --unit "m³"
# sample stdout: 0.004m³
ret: 66112.517m³
